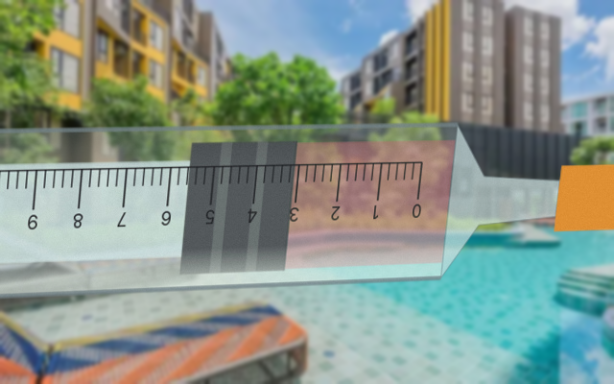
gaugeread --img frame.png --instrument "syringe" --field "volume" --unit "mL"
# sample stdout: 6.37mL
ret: 3.1mL
